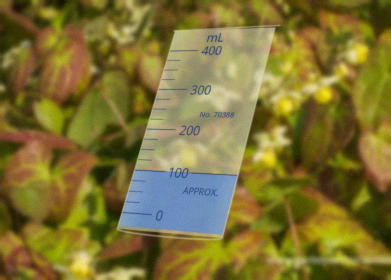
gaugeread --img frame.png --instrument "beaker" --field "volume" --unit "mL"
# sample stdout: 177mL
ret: 100mL
